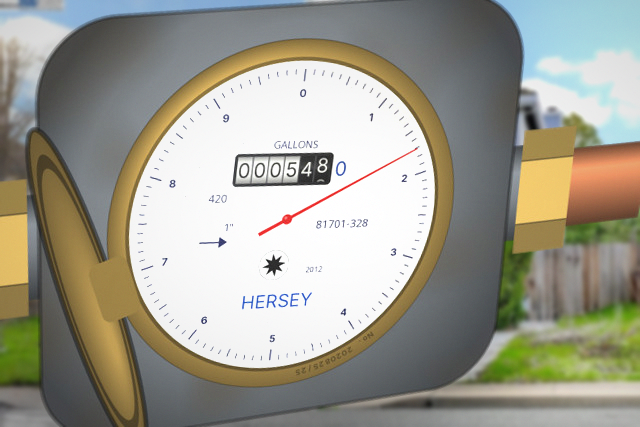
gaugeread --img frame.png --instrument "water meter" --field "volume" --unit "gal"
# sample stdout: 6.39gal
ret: 5481.7gal
